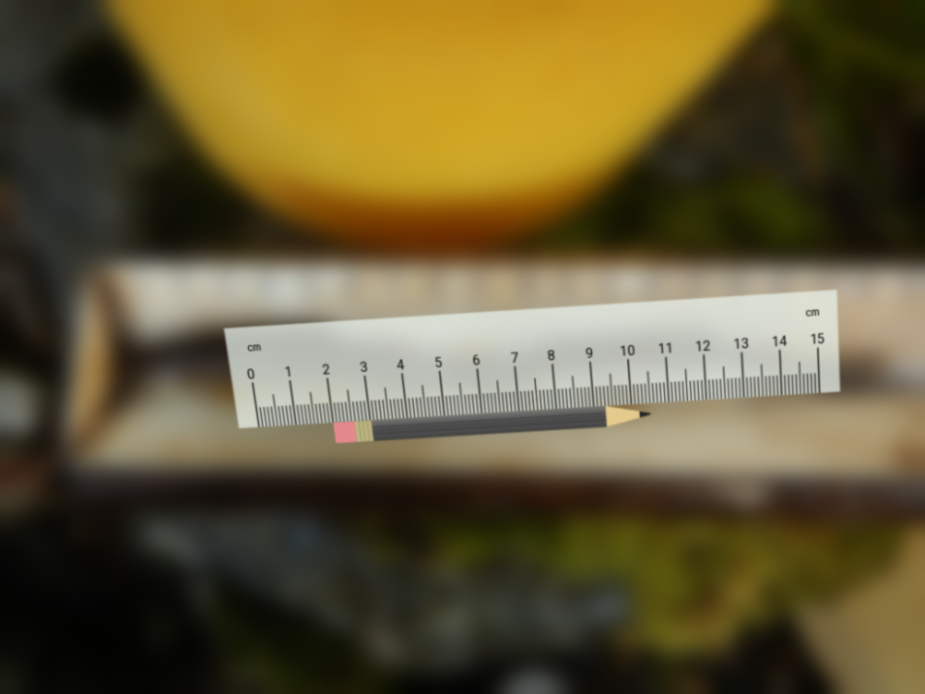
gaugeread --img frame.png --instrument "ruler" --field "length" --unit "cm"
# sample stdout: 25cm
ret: 8.5cm
